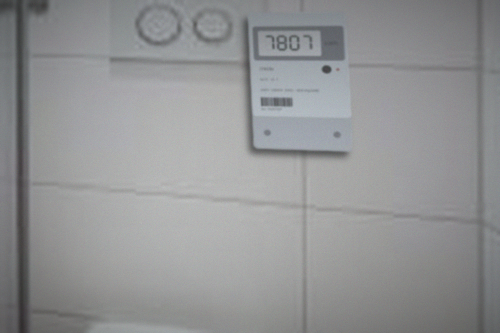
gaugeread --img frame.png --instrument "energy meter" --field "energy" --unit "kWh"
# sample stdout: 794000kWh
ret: 7807kWh
